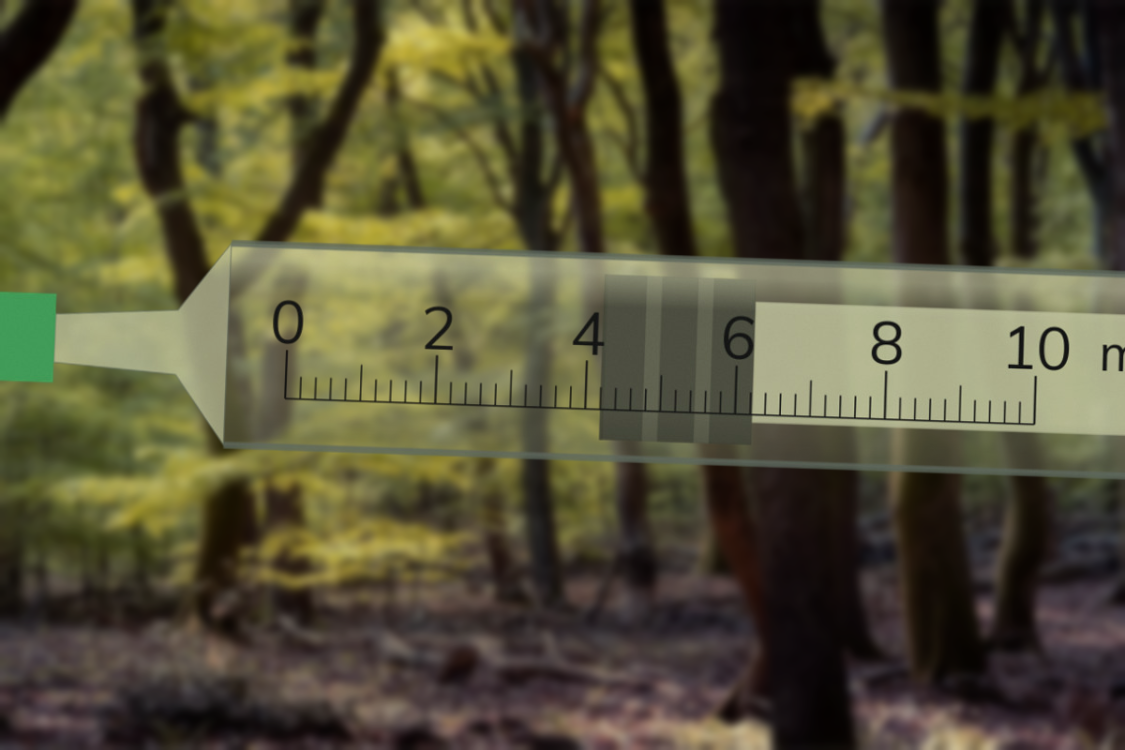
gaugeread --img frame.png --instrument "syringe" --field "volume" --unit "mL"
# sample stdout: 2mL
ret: 4.2mL
